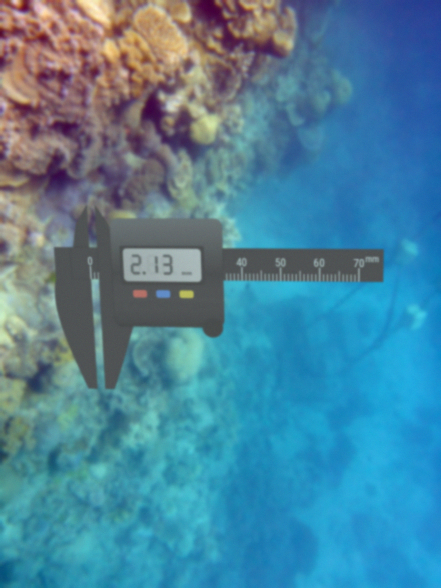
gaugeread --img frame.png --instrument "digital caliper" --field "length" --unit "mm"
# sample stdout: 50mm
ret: 2.13mm
